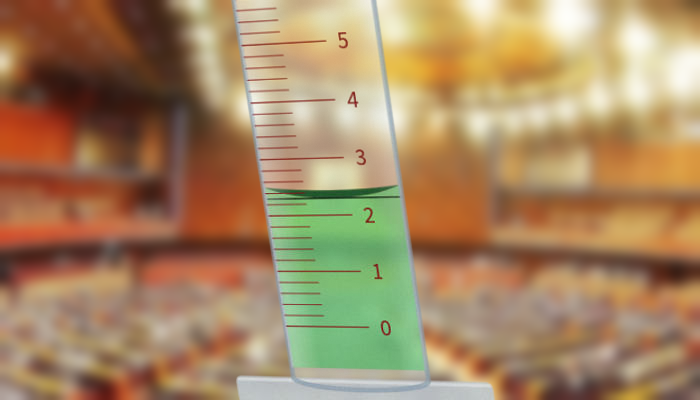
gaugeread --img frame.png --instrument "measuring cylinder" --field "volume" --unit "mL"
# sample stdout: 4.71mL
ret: 2.3mL
